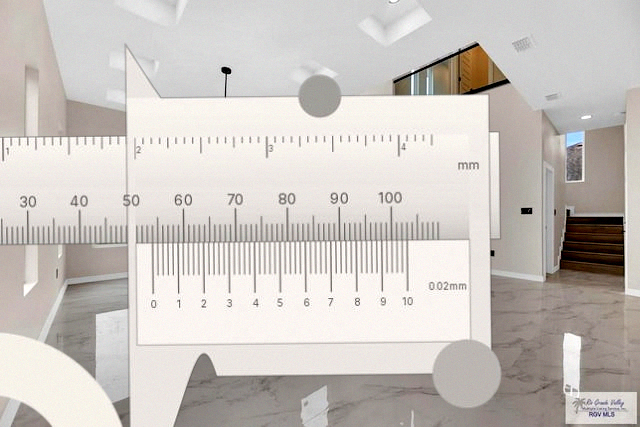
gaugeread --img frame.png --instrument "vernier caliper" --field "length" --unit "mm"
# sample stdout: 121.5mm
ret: 54.0mm
